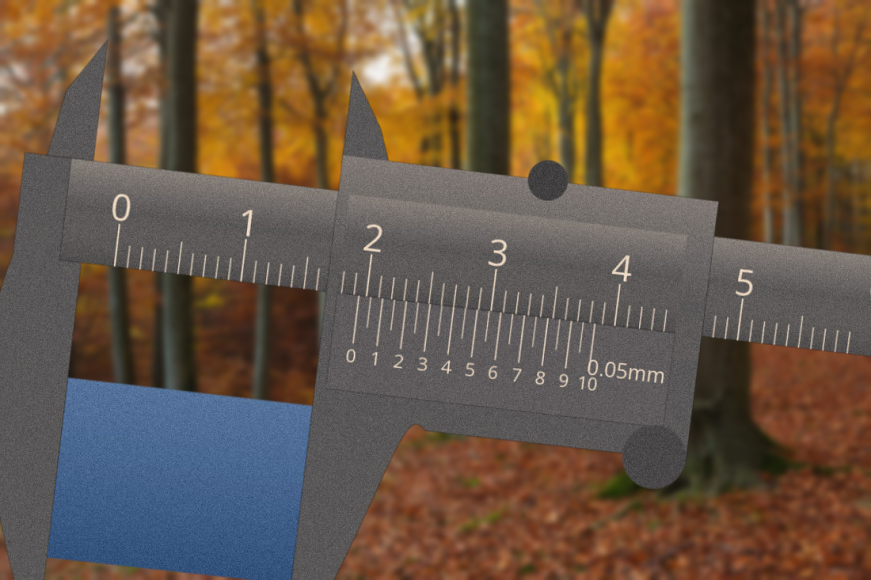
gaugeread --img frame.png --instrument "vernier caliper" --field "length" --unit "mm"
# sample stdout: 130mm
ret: 19.4mm
